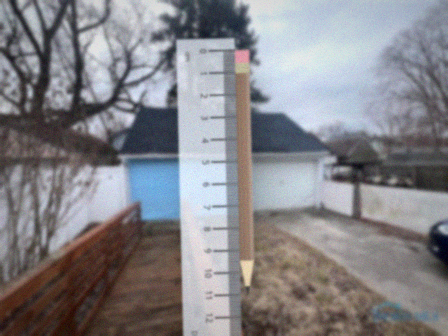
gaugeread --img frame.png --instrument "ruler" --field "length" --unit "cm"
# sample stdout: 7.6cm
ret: 11cm
